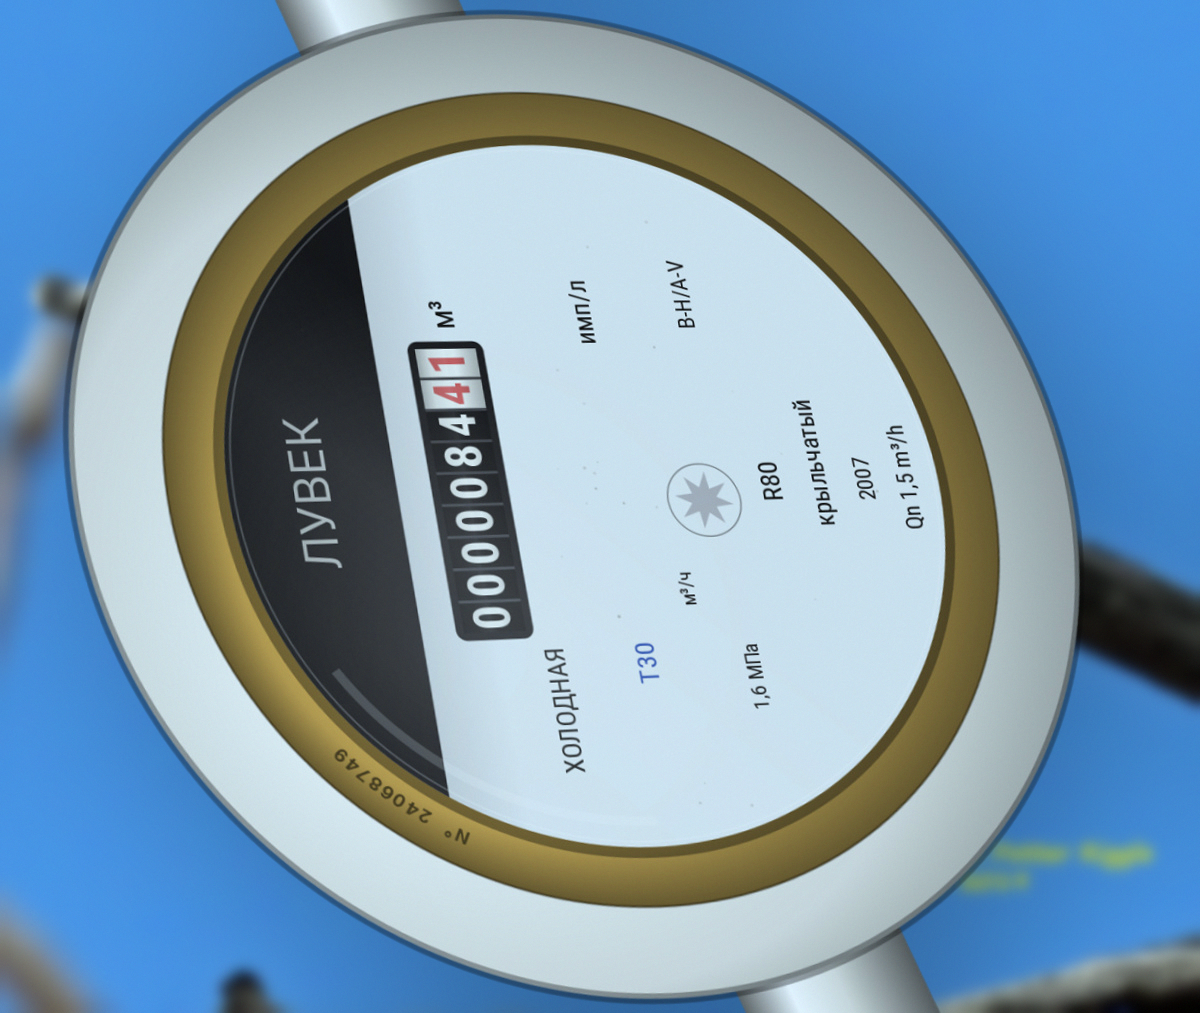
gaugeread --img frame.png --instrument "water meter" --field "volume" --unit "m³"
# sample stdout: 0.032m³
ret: 84.41m³
